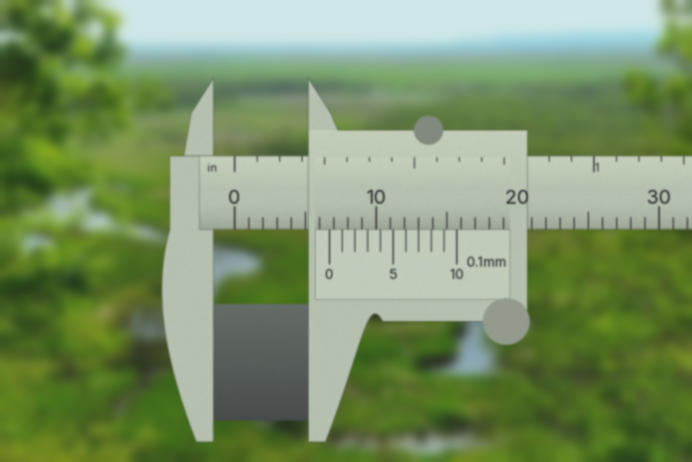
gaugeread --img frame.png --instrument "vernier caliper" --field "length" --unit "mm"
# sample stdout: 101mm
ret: 6.7mm
